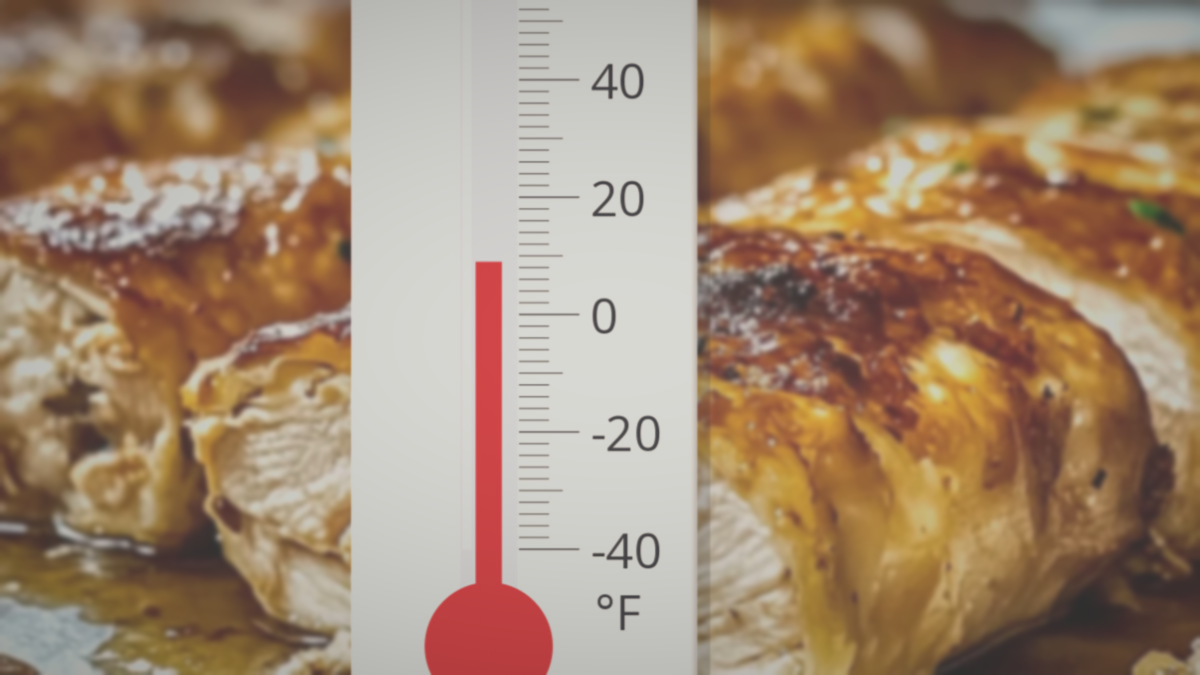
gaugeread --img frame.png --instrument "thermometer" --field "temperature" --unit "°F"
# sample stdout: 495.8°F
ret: 9°F
